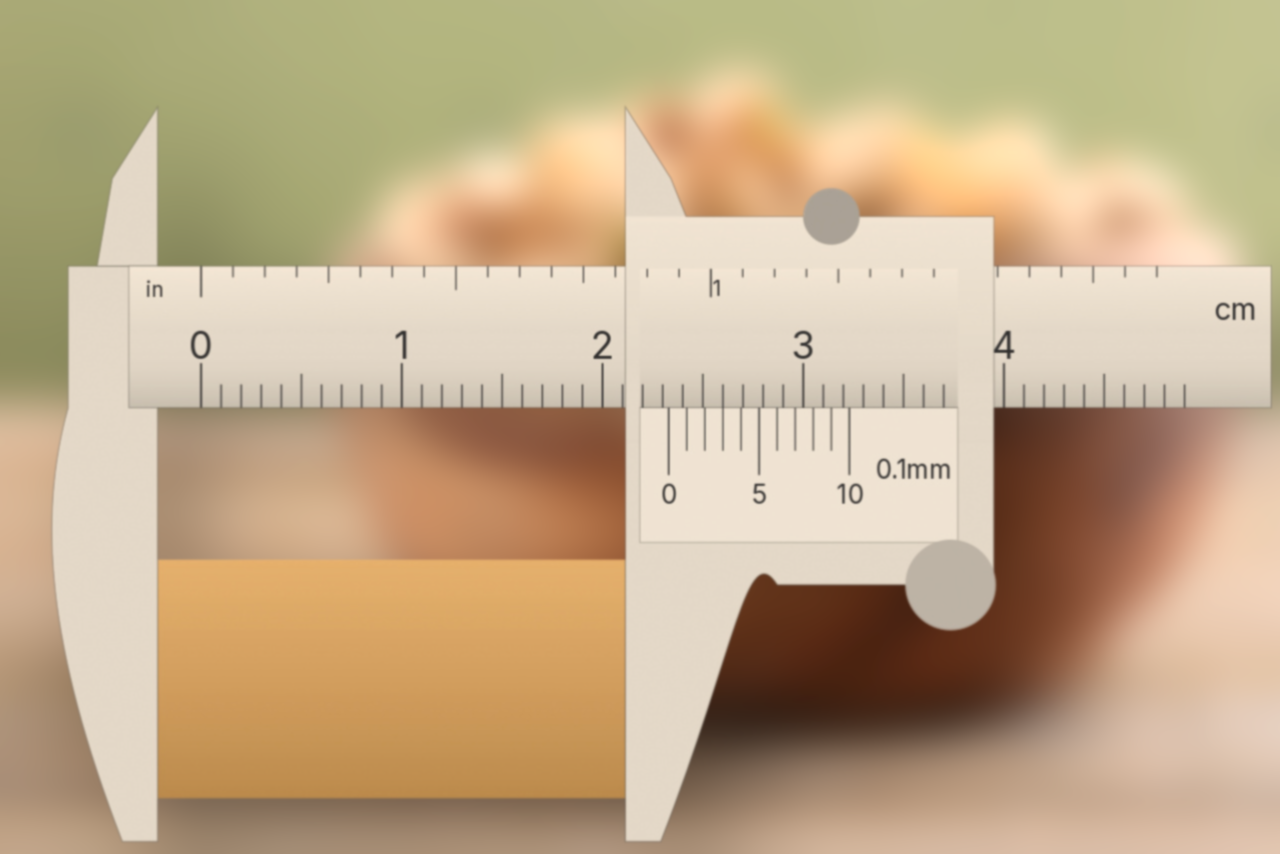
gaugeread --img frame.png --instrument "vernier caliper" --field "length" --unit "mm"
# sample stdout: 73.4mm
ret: 23.3mm
